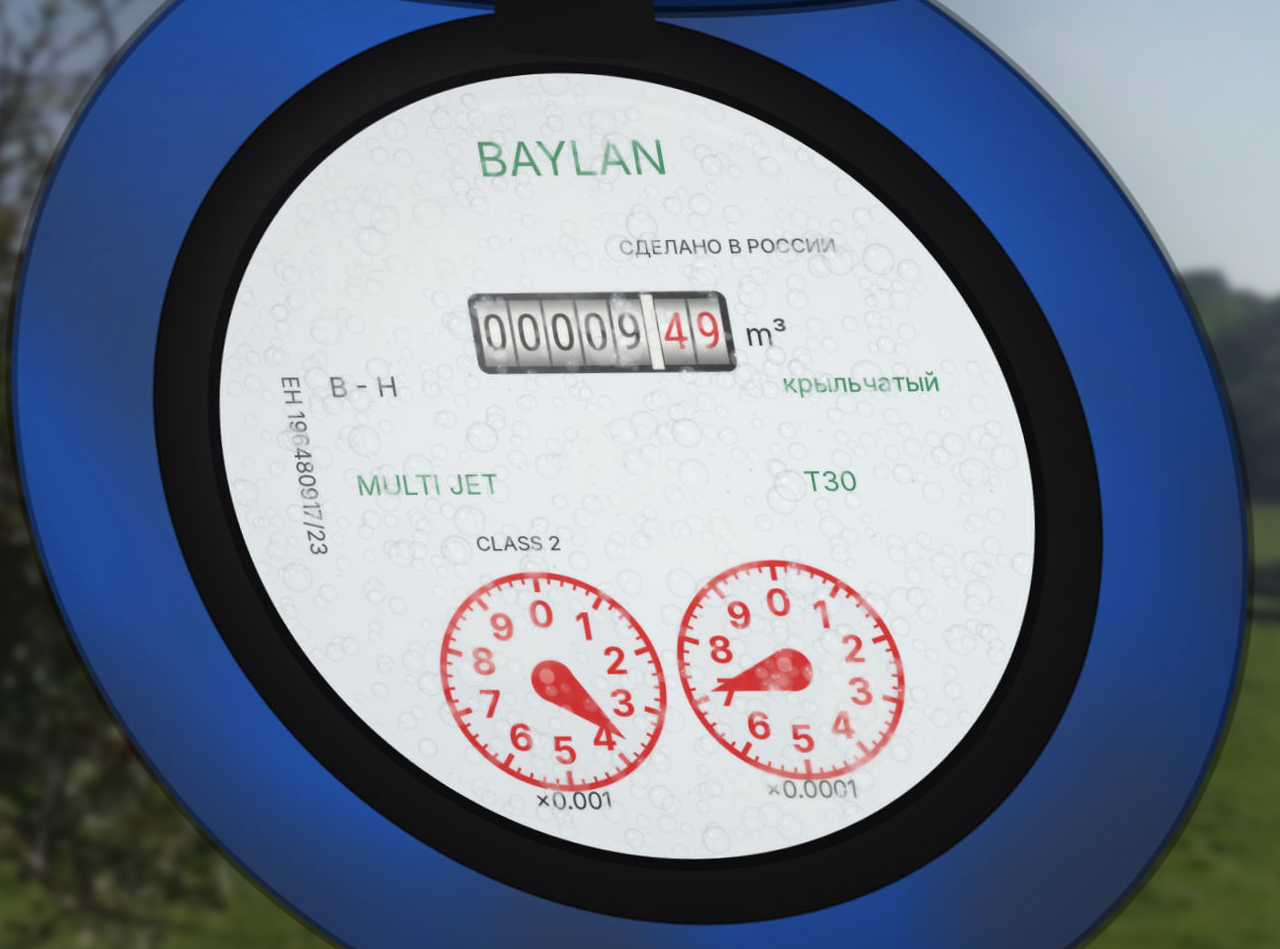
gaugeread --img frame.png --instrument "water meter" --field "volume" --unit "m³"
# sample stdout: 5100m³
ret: 9.4937m³
